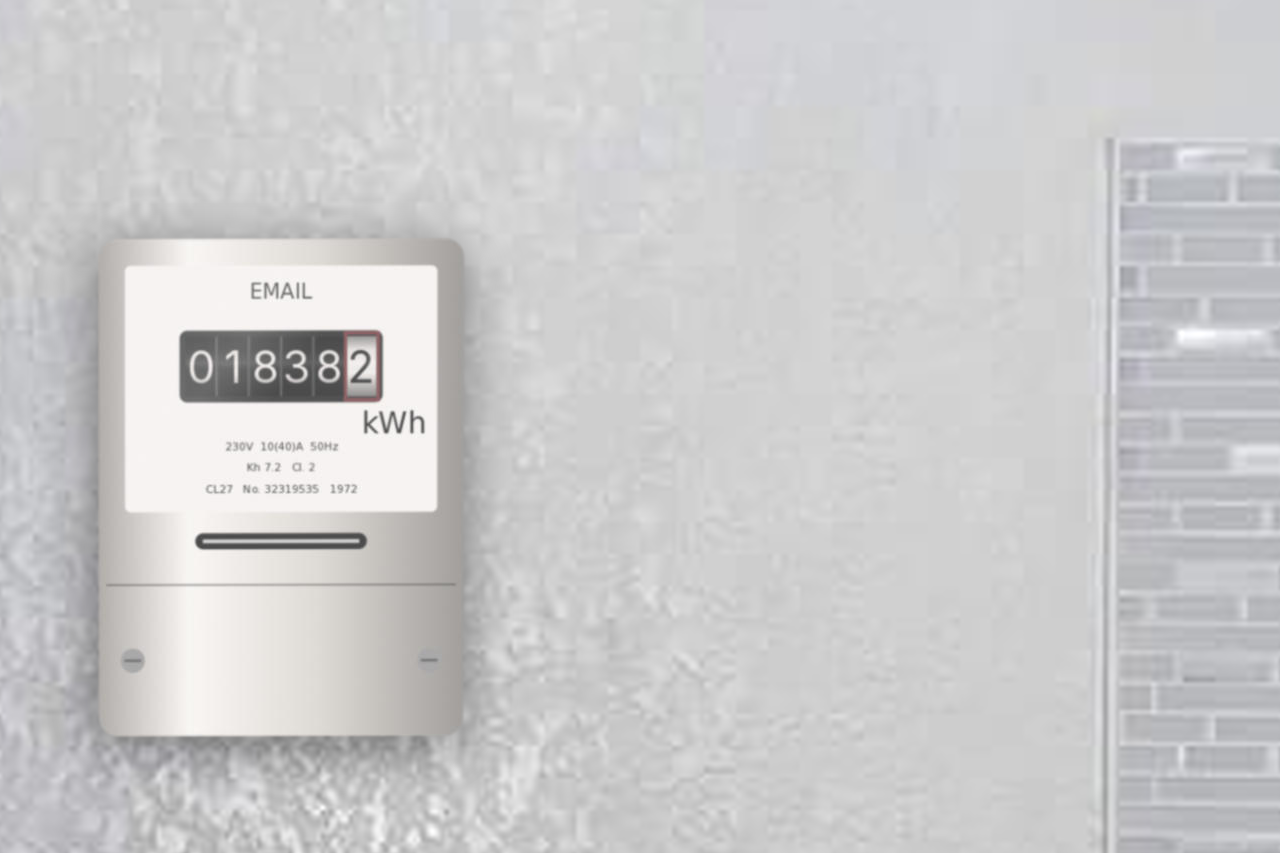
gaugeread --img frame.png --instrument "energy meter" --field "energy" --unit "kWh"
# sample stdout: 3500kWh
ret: 1838.2kWh
